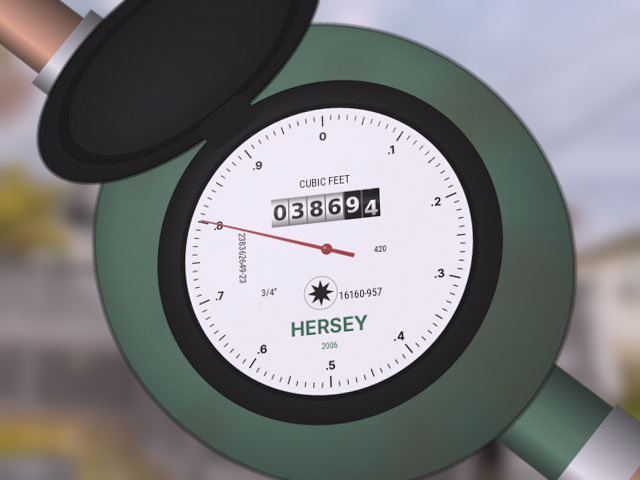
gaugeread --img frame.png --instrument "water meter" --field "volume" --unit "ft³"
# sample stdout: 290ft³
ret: 38693.80ft³
